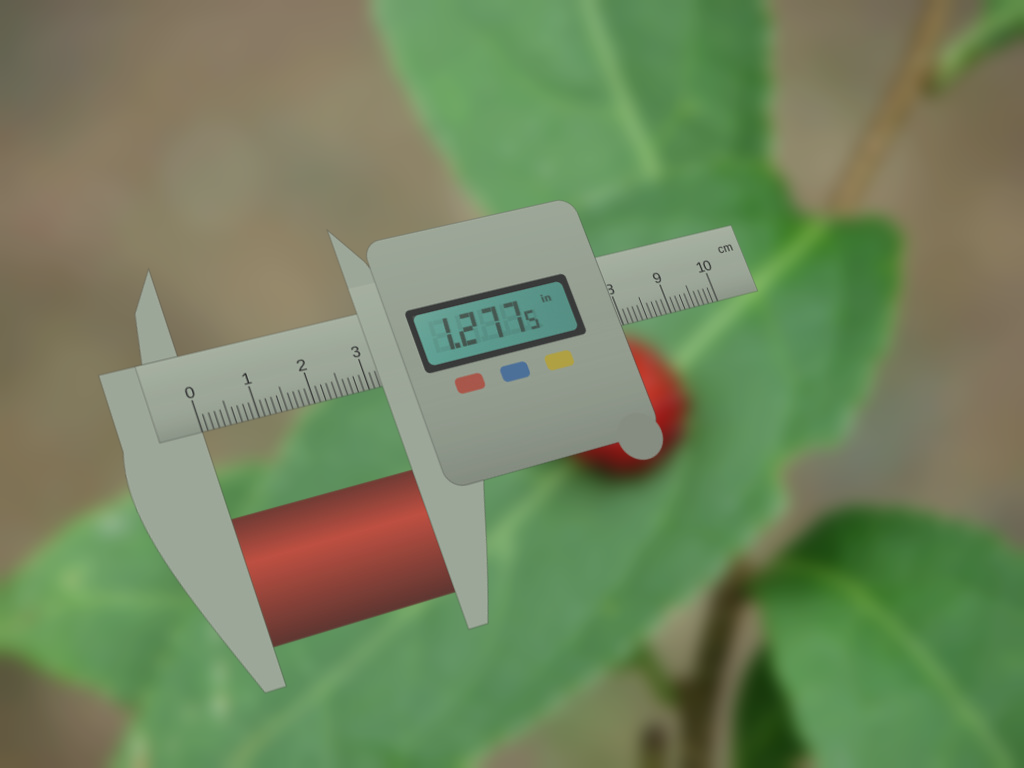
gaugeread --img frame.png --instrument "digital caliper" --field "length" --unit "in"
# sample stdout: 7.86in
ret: 1.2775in
